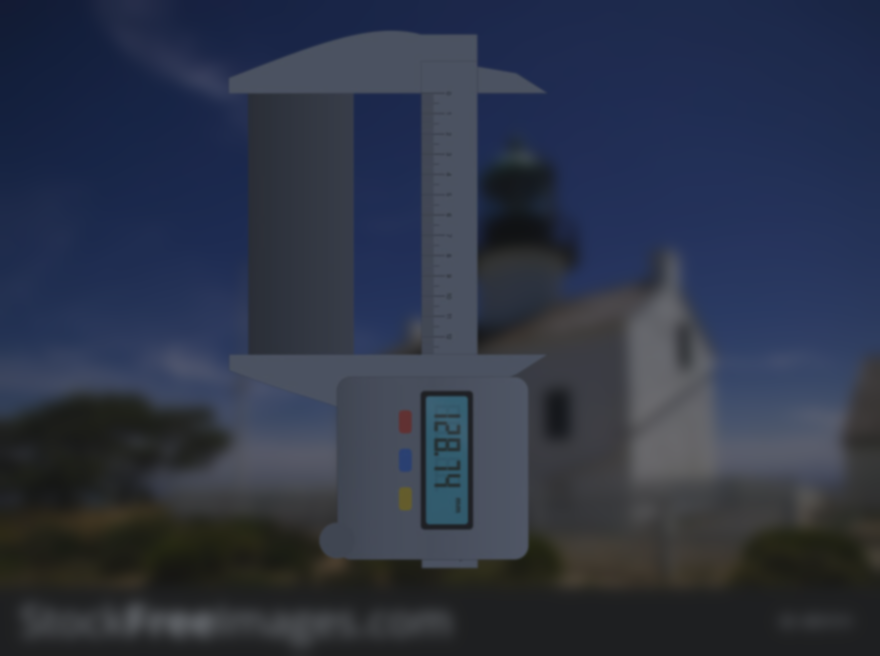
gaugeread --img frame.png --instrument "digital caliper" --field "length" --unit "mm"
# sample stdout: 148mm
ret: 128.74mm
